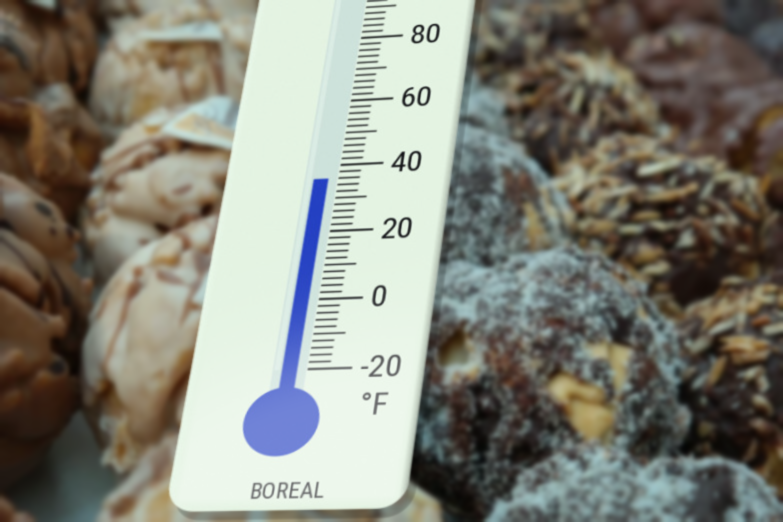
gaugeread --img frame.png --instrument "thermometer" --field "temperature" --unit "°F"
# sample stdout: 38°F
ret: 36°F
